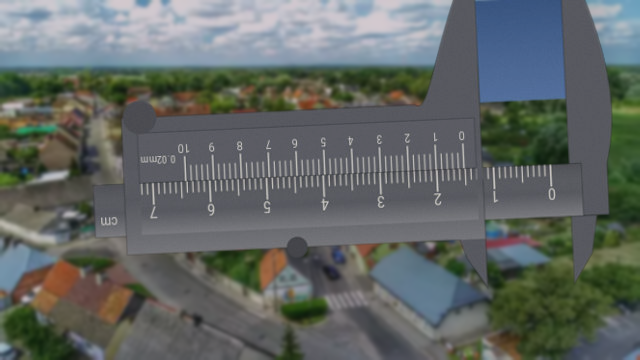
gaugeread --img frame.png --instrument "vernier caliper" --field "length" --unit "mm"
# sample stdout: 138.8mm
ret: 15.2mm
